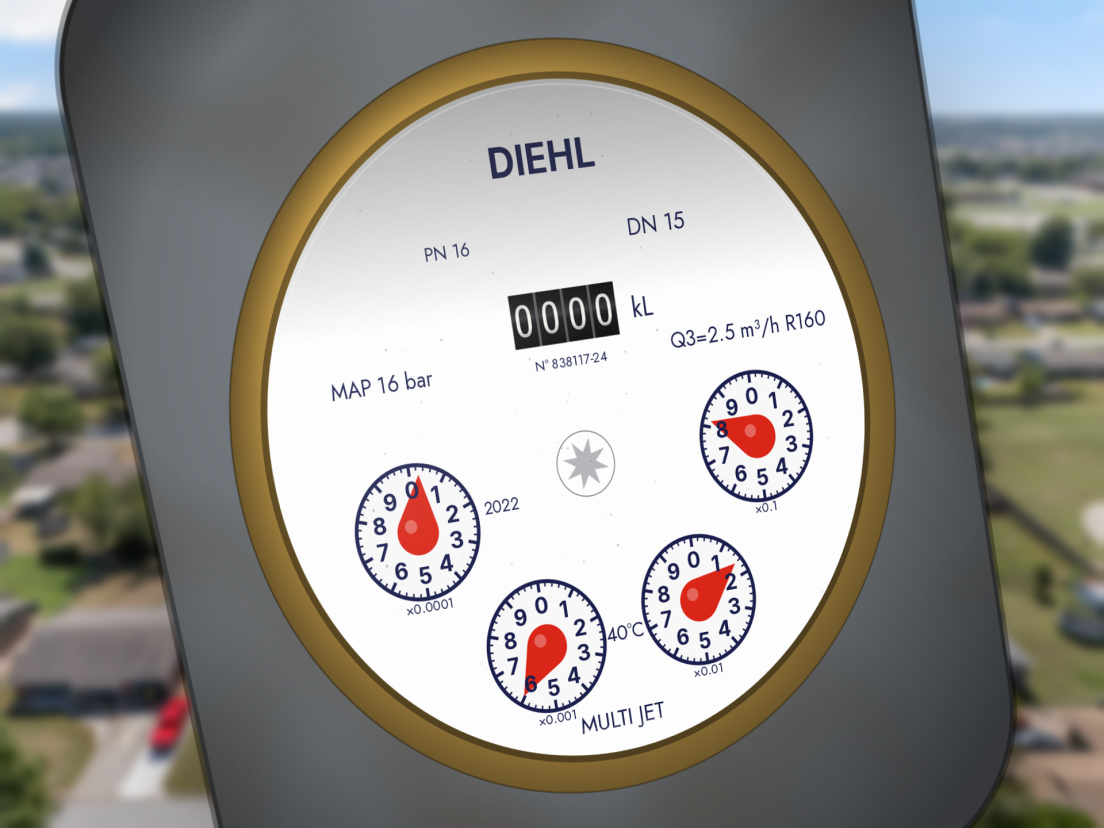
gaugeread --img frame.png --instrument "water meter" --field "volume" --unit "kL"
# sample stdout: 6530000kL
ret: 0.8160kL
